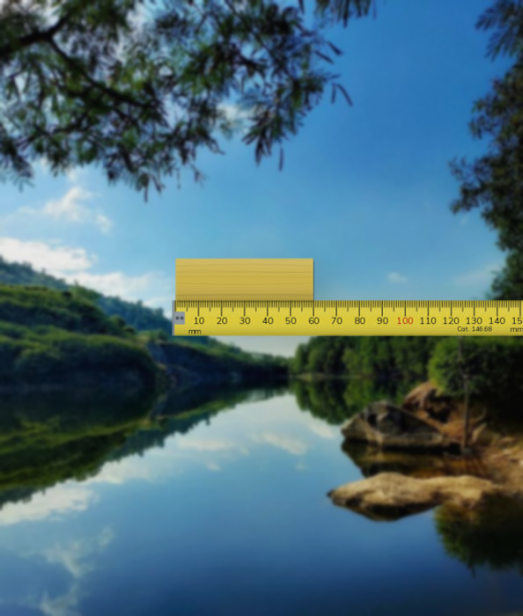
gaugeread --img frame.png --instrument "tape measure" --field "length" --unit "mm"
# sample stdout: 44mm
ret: 60mm
